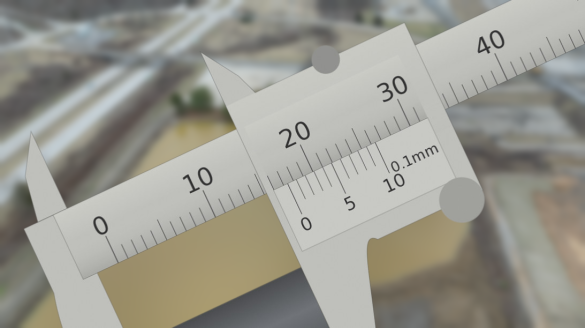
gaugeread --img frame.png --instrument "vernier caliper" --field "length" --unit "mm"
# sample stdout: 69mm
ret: 17.4mm
